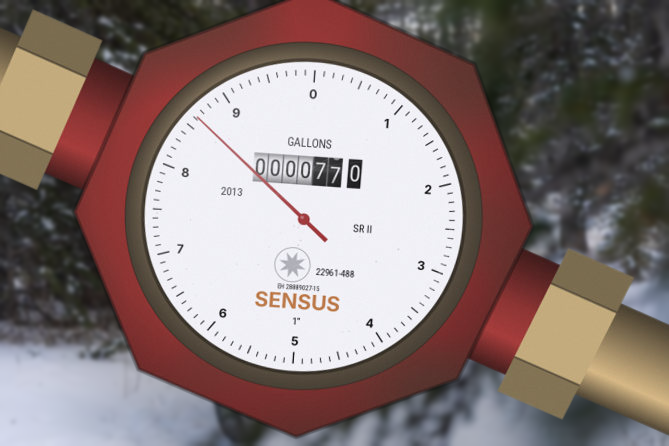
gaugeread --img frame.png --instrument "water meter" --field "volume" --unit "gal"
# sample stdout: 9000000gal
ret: 768.6gal
